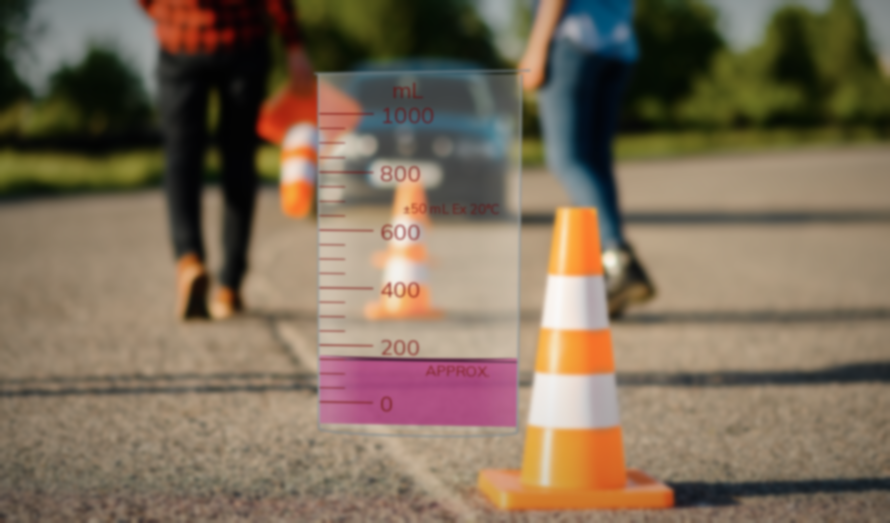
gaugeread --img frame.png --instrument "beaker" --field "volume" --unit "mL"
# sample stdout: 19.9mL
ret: 150mL
